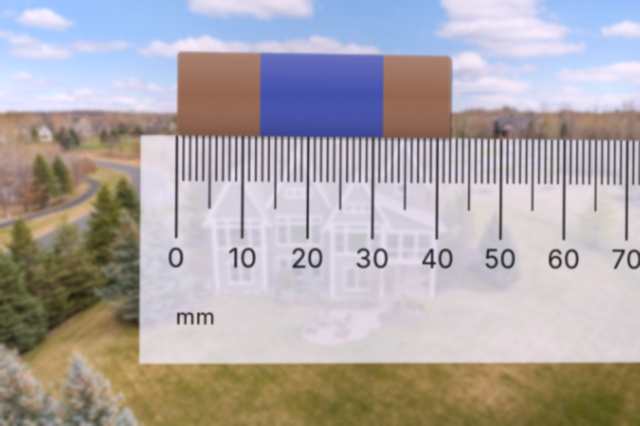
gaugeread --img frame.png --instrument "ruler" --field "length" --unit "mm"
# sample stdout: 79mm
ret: 42mm
